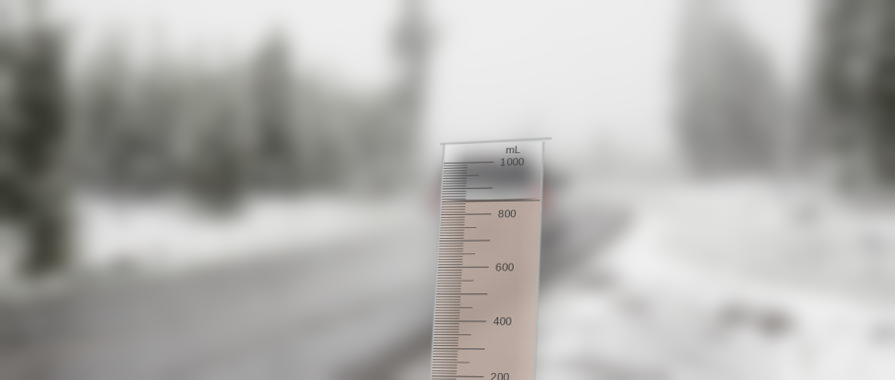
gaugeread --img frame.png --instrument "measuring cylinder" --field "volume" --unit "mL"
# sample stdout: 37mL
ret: 850mL
